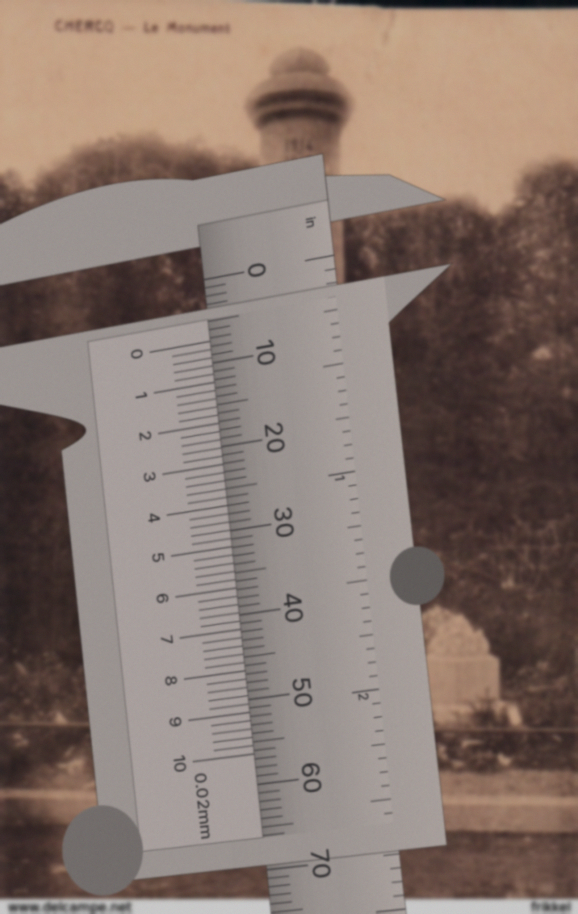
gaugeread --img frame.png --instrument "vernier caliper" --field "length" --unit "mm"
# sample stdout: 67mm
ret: 7.4mm
